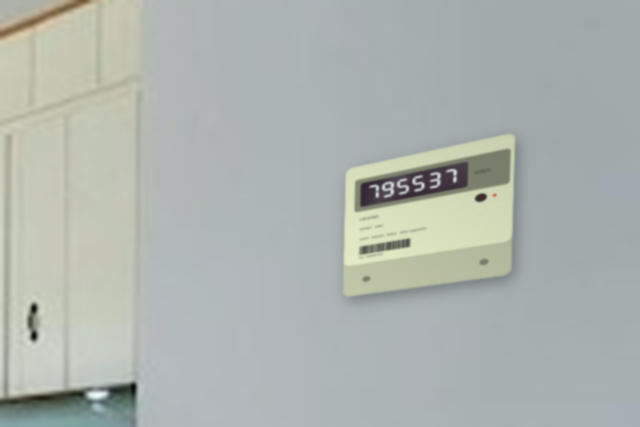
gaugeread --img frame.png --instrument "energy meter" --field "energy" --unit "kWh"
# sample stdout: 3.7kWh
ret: 795537kWh
